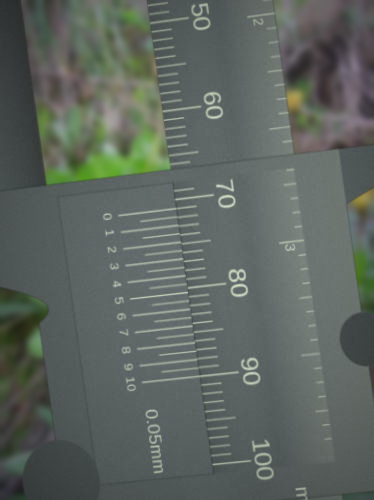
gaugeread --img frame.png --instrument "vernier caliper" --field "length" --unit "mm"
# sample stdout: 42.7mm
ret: 71.0mm
